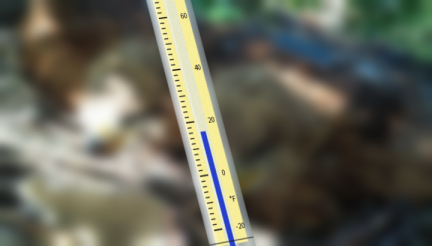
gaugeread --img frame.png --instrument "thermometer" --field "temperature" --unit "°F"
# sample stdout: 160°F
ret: 16°F
